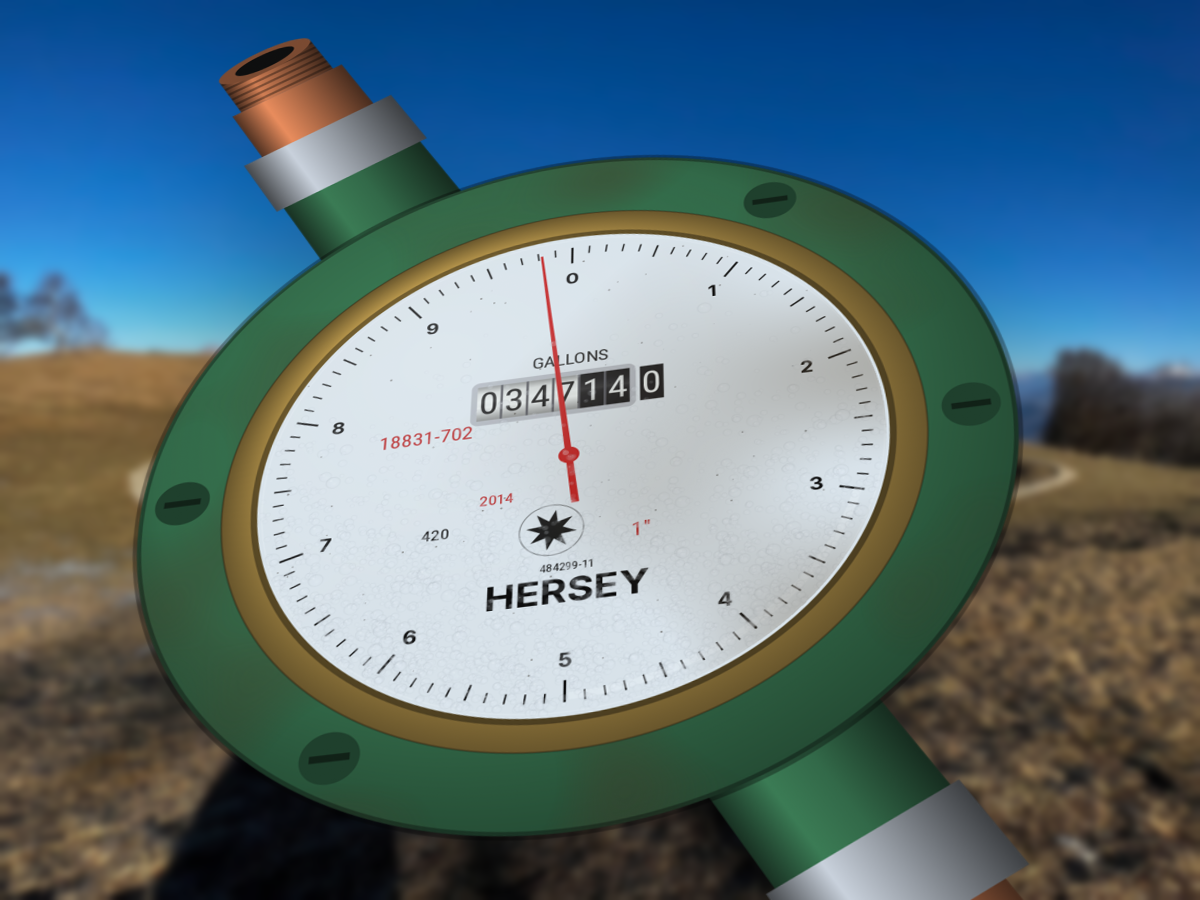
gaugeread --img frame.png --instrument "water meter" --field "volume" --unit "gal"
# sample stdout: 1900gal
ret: 347139.8gal
